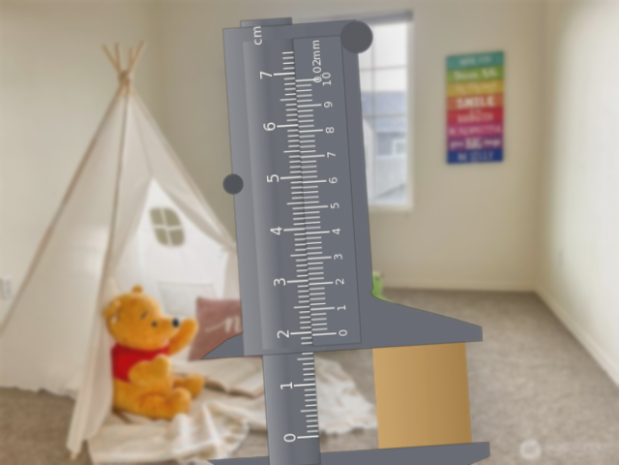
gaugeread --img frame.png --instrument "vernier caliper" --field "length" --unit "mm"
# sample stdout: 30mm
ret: 19.5mm
